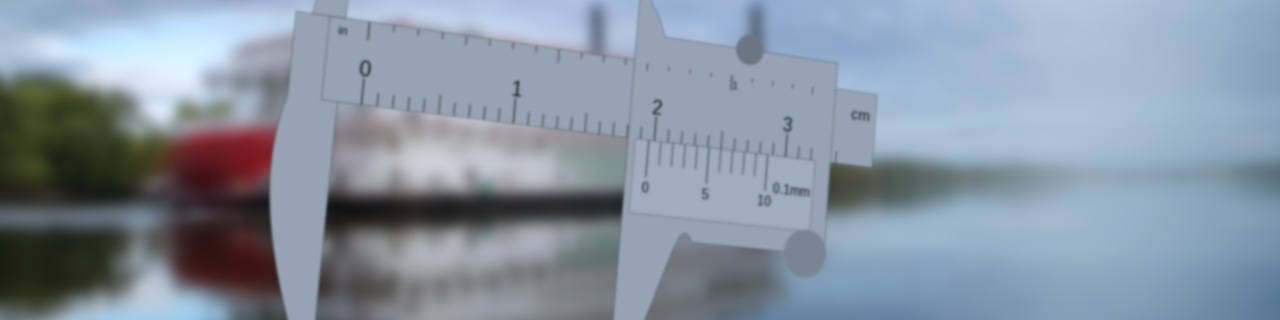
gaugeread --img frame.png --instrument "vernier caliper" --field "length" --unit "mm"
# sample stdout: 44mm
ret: 19.6mm
